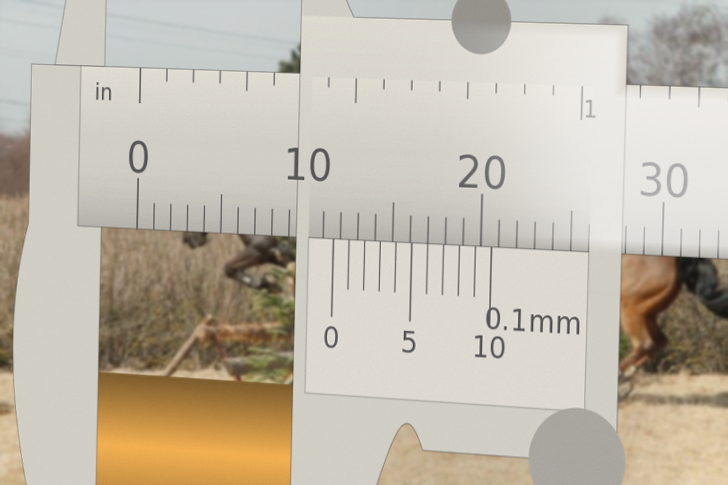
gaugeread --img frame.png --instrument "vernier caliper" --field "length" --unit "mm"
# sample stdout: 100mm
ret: 11.6mm
